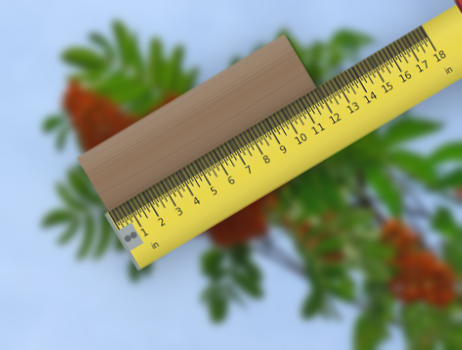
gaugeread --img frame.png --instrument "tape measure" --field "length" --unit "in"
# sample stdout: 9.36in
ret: 12in
